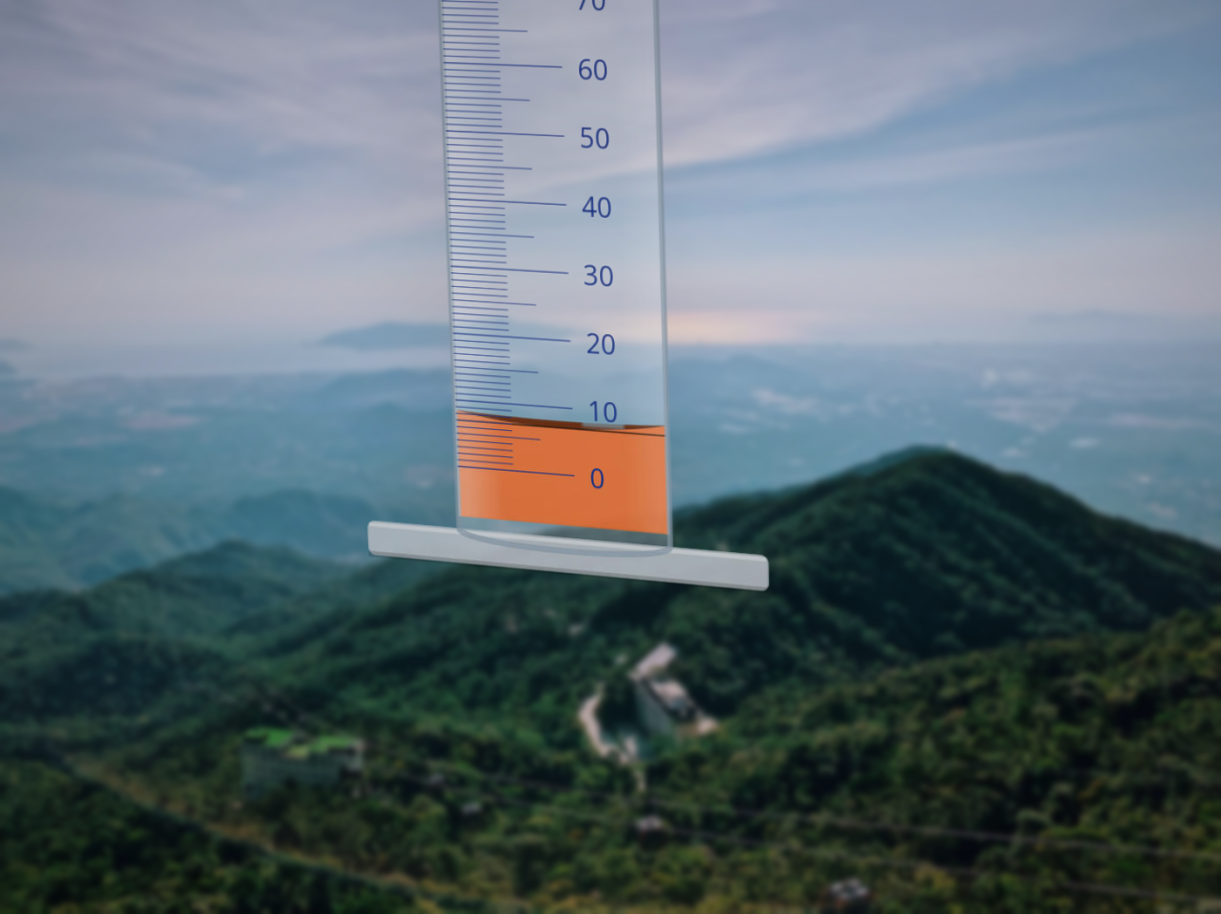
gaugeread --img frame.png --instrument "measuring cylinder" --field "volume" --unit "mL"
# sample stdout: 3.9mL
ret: 7mL
